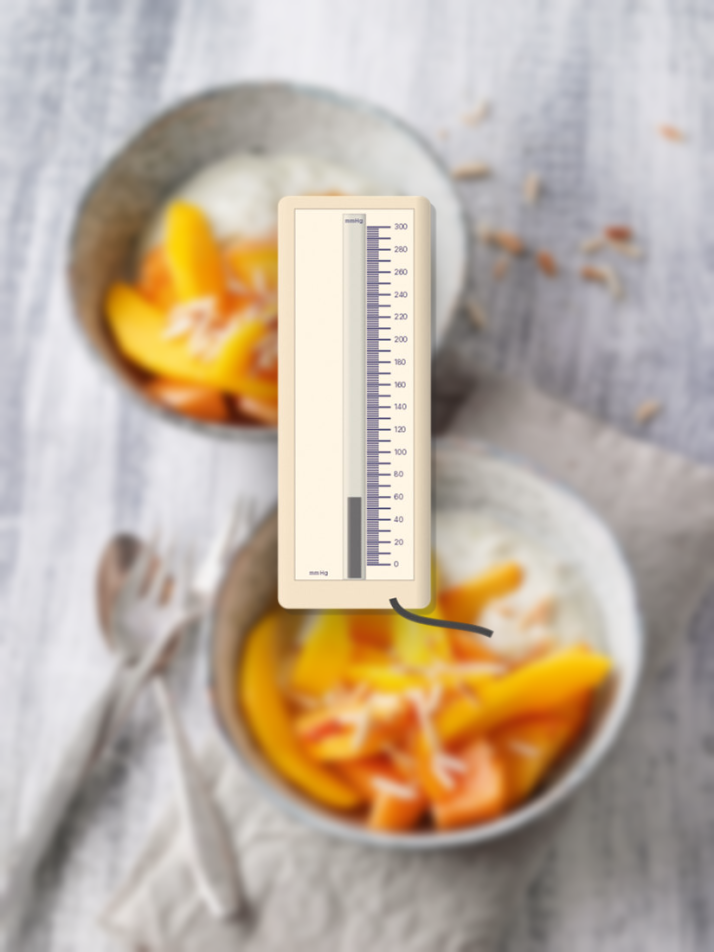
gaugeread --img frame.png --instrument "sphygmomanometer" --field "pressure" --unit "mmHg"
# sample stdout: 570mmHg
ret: 60mmHg
